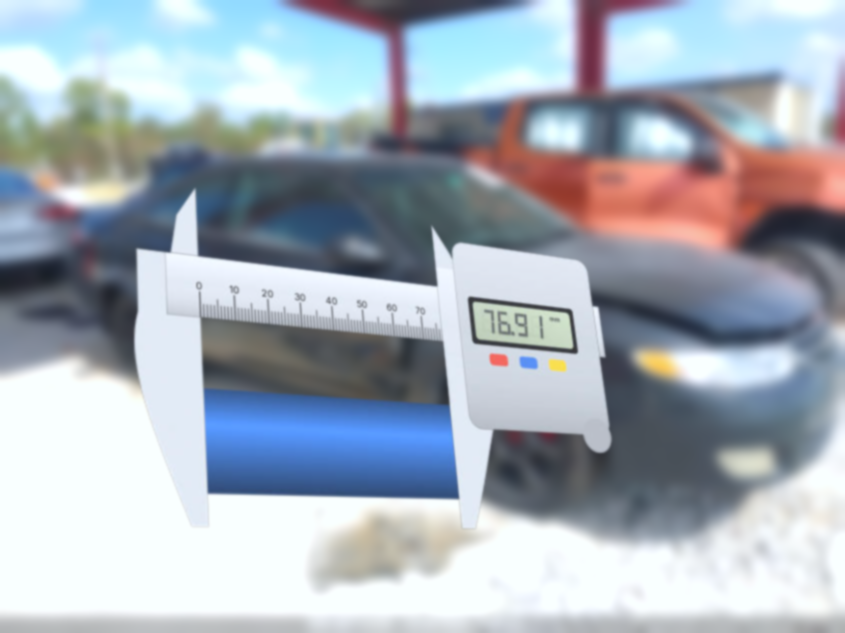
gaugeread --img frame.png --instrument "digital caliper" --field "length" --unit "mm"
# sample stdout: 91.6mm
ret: 76.91mm
